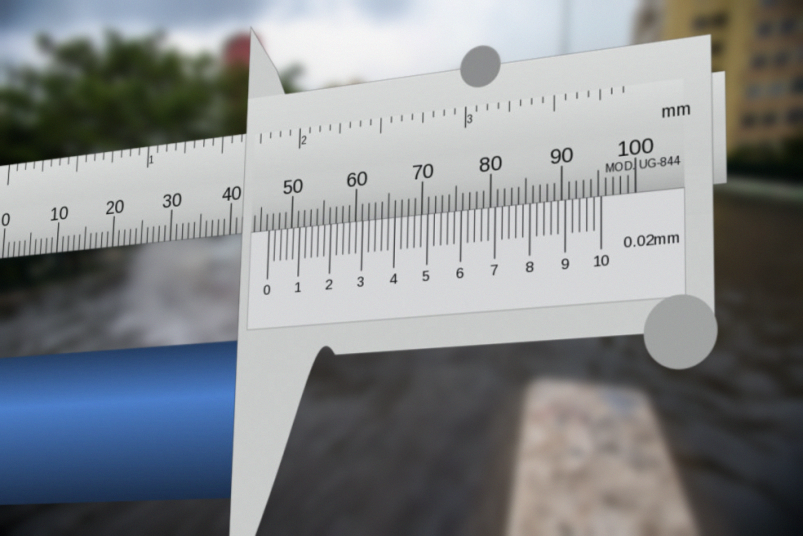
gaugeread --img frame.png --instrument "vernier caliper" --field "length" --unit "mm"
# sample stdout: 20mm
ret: 46.4mm
